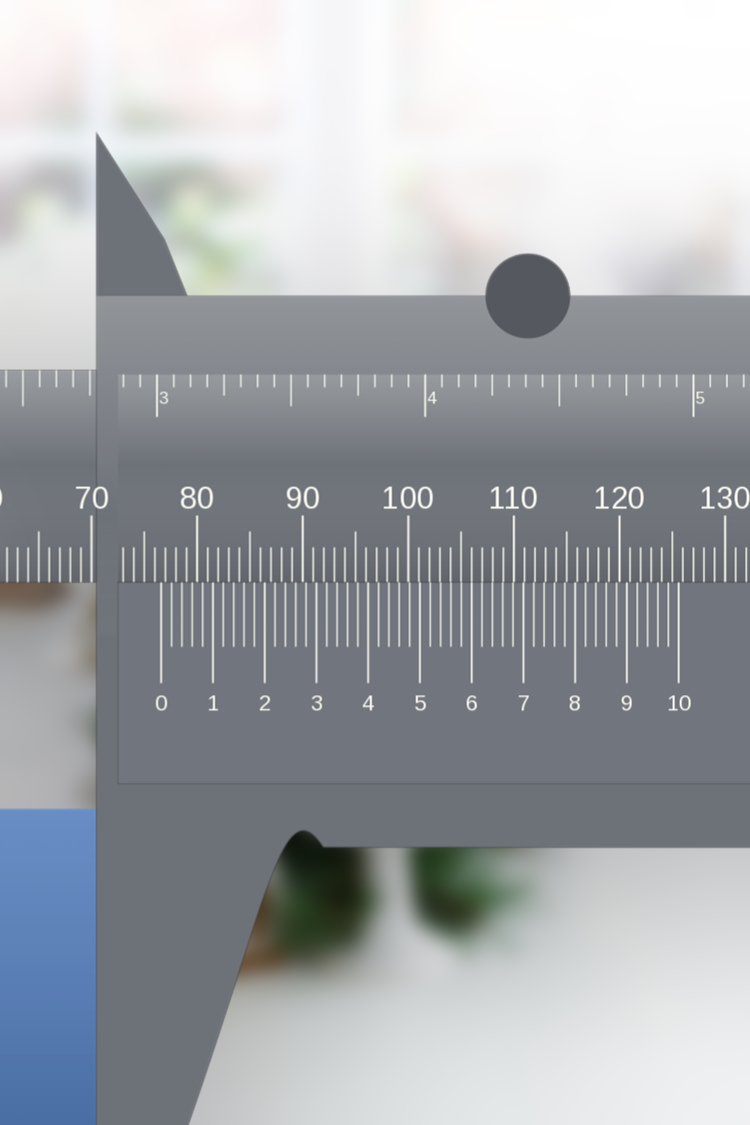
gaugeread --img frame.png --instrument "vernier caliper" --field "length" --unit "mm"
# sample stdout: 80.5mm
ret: 76.6mm
